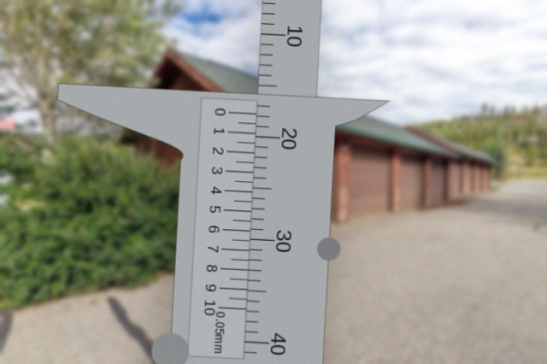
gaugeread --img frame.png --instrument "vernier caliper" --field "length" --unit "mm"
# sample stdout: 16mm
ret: 17.8mm
